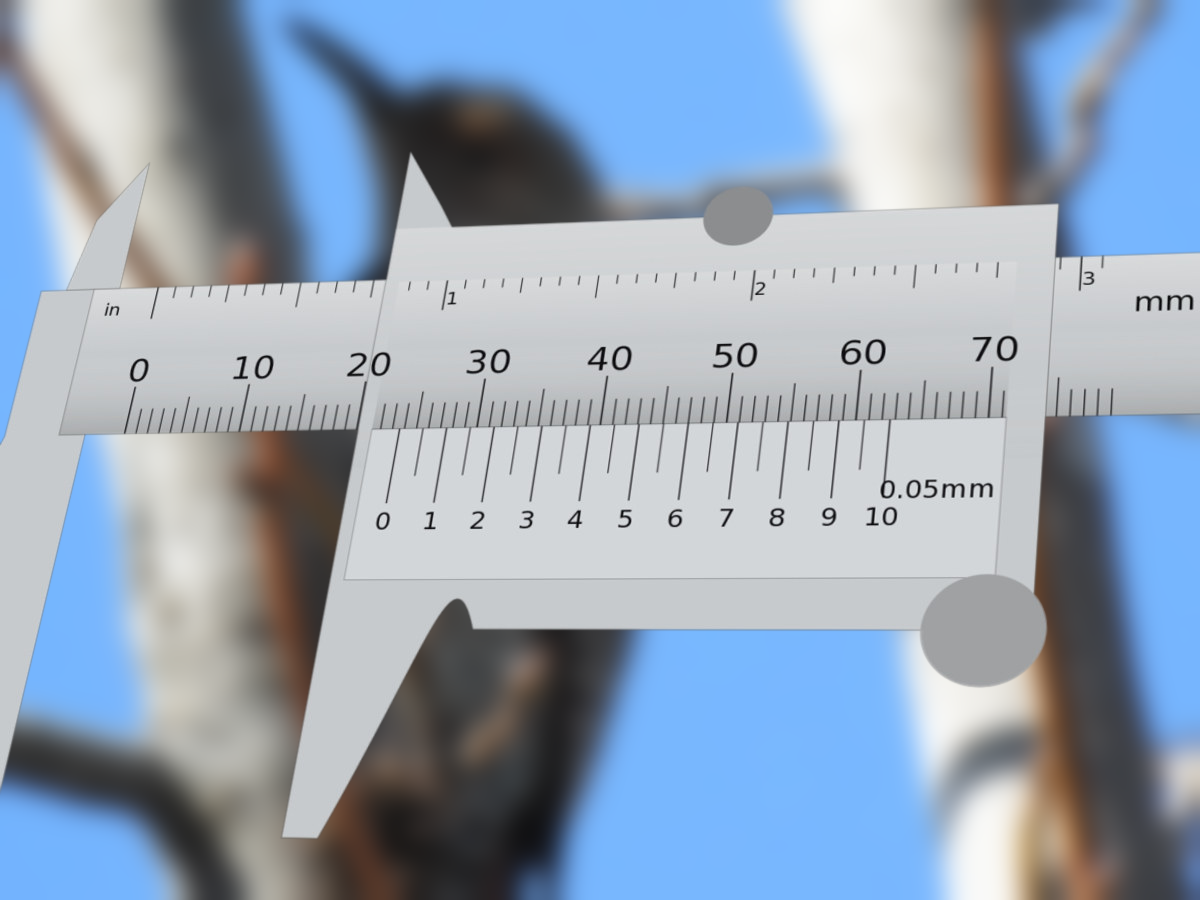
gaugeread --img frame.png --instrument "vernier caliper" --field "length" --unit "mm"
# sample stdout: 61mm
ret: 23.6mm
